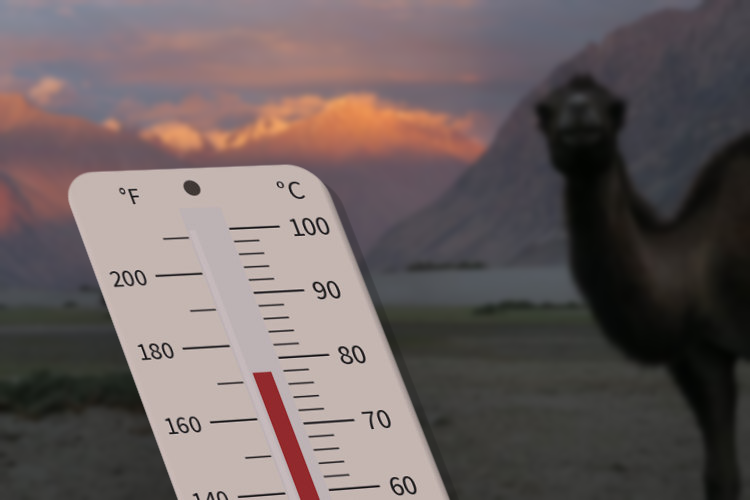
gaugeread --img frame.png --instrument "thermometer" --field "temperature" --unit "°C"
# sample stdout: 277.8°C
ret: 78°C
